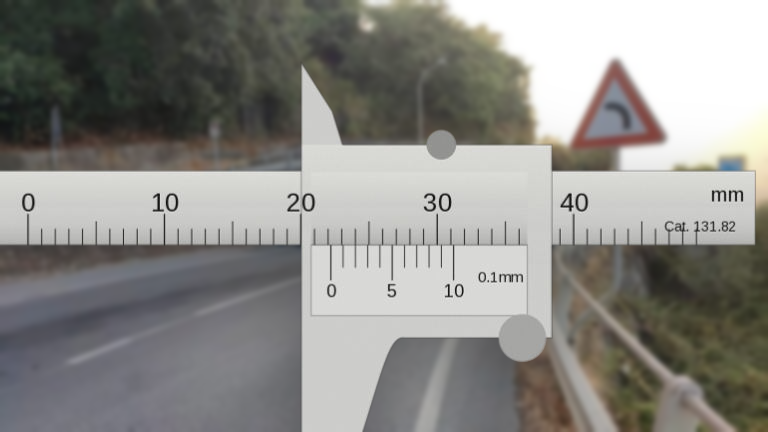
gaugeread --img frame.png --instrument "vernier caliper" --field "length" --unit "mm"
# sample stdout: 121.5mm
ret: 22.2mm
